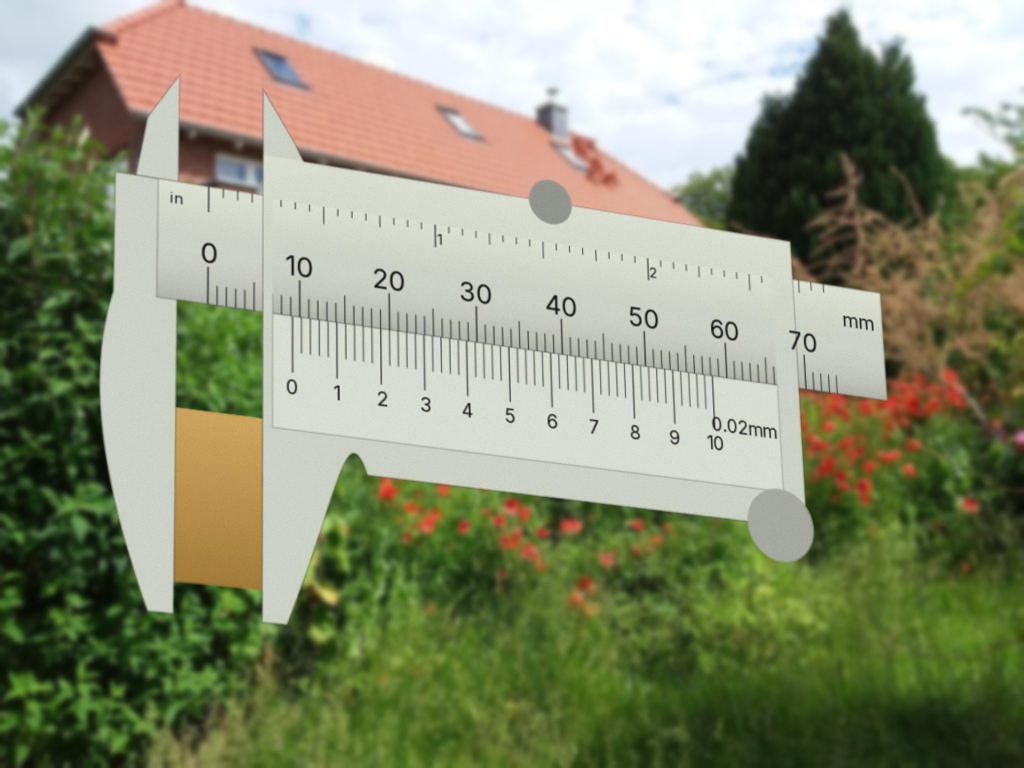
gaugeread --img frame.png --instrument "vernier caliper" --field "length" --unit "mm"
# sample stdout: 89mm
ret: 9.2mm
